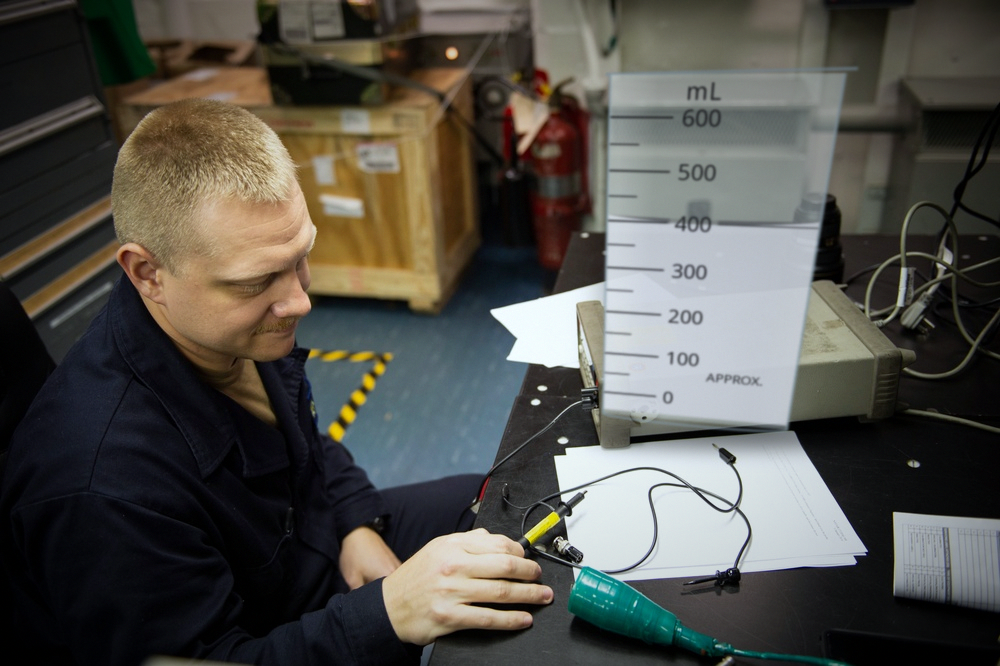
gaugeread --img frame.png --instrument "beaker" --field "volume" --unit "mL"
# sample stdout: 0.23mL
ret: 400mL
